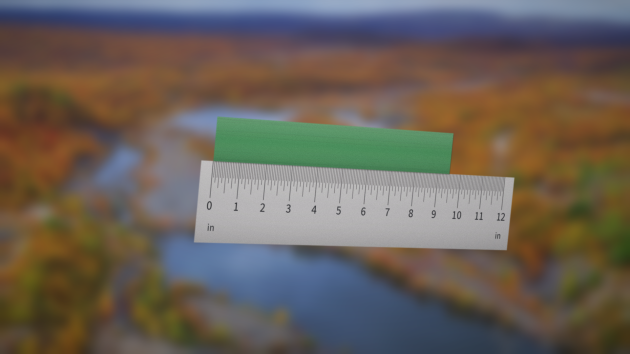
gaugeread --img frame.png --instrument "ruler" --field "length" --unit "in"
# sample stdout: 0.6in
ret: 9.5in
